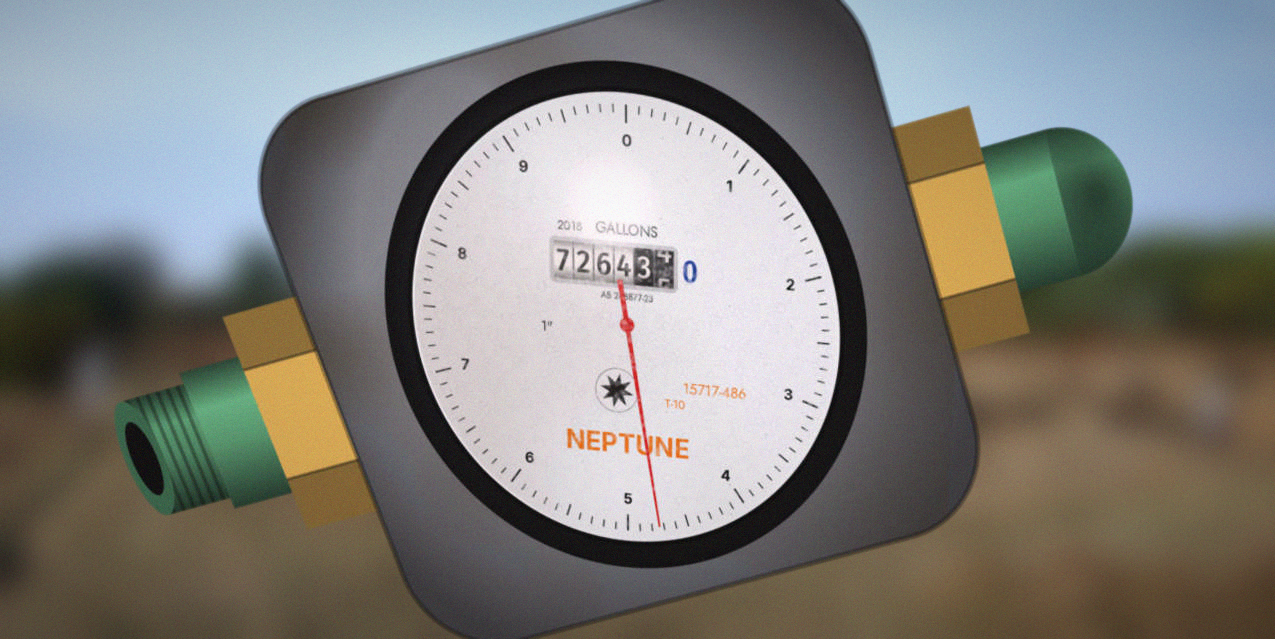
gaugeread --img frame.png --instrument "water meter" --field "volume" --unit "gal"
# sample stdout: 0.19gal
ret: 7264344.7gal
